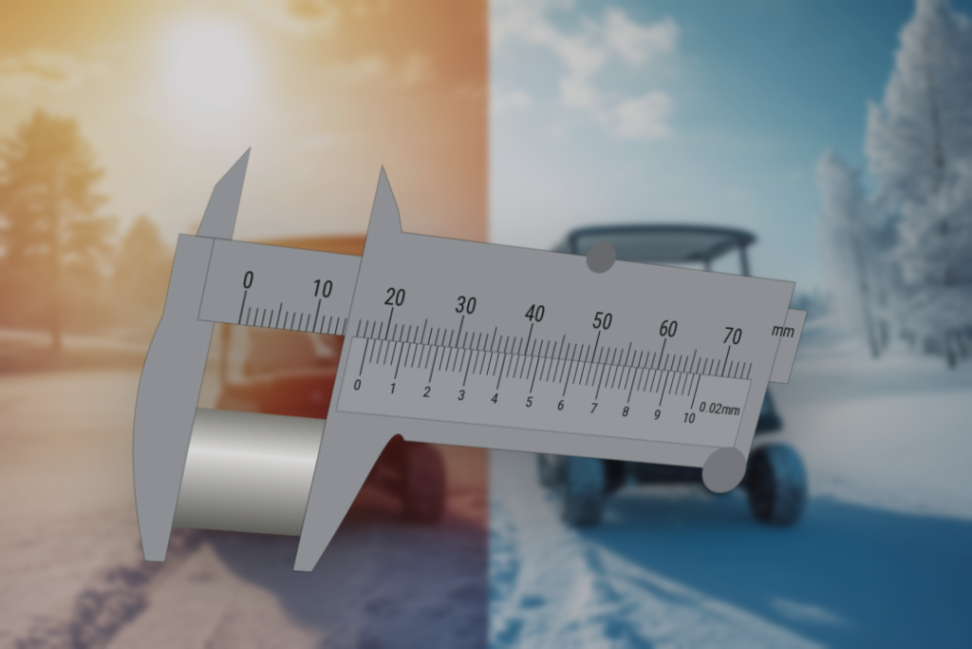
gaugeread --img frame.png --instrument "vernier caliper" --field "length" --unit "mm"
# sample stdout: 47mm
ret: 17.6mm
